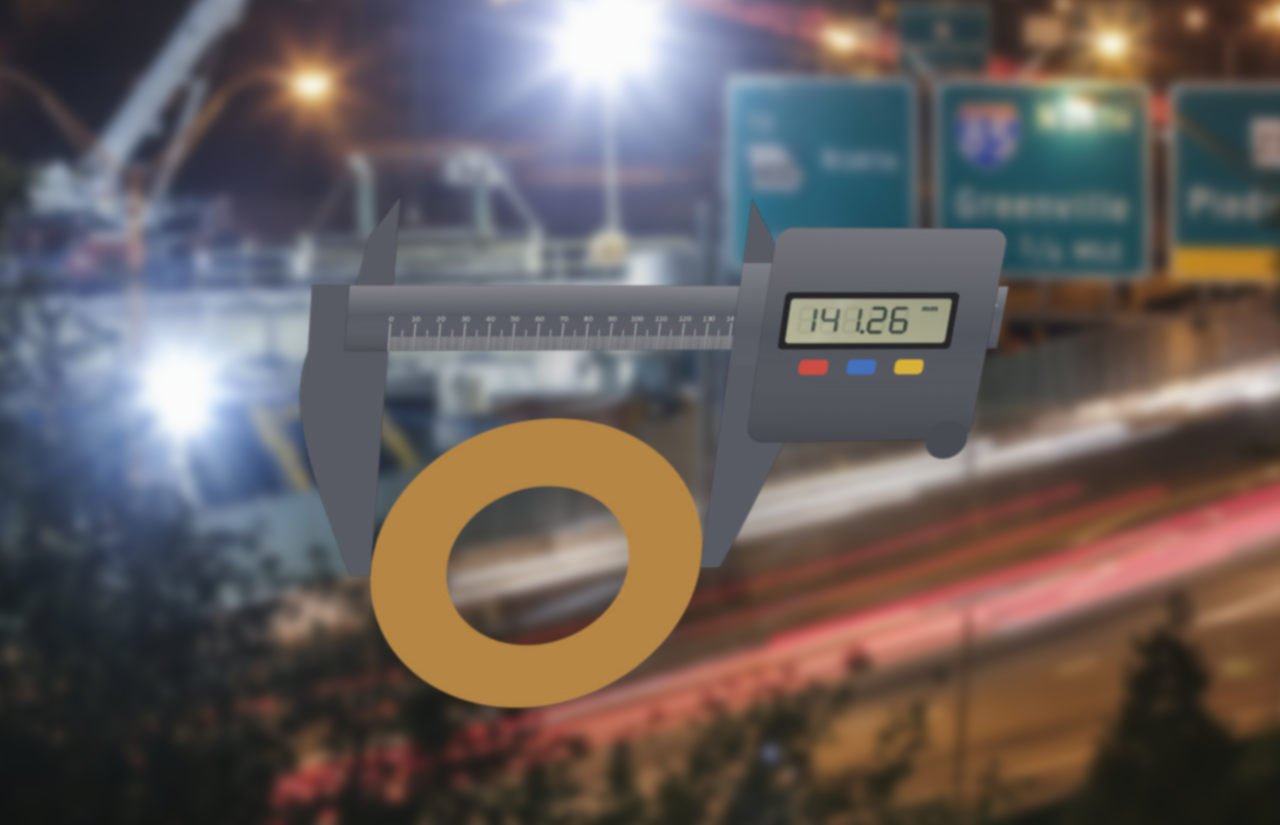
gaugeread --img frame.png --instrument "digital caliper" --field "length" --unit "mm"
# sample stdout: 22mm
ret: 141.26mm
